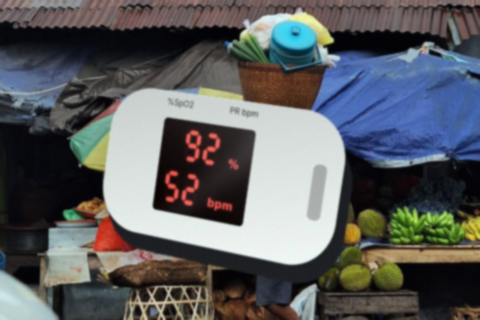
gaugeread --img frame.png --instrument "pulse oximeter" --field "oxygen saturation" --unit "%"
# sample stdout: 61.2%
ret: 92%
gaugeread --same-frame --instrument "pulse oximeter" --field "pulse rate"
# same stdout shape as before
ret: 52bpm
